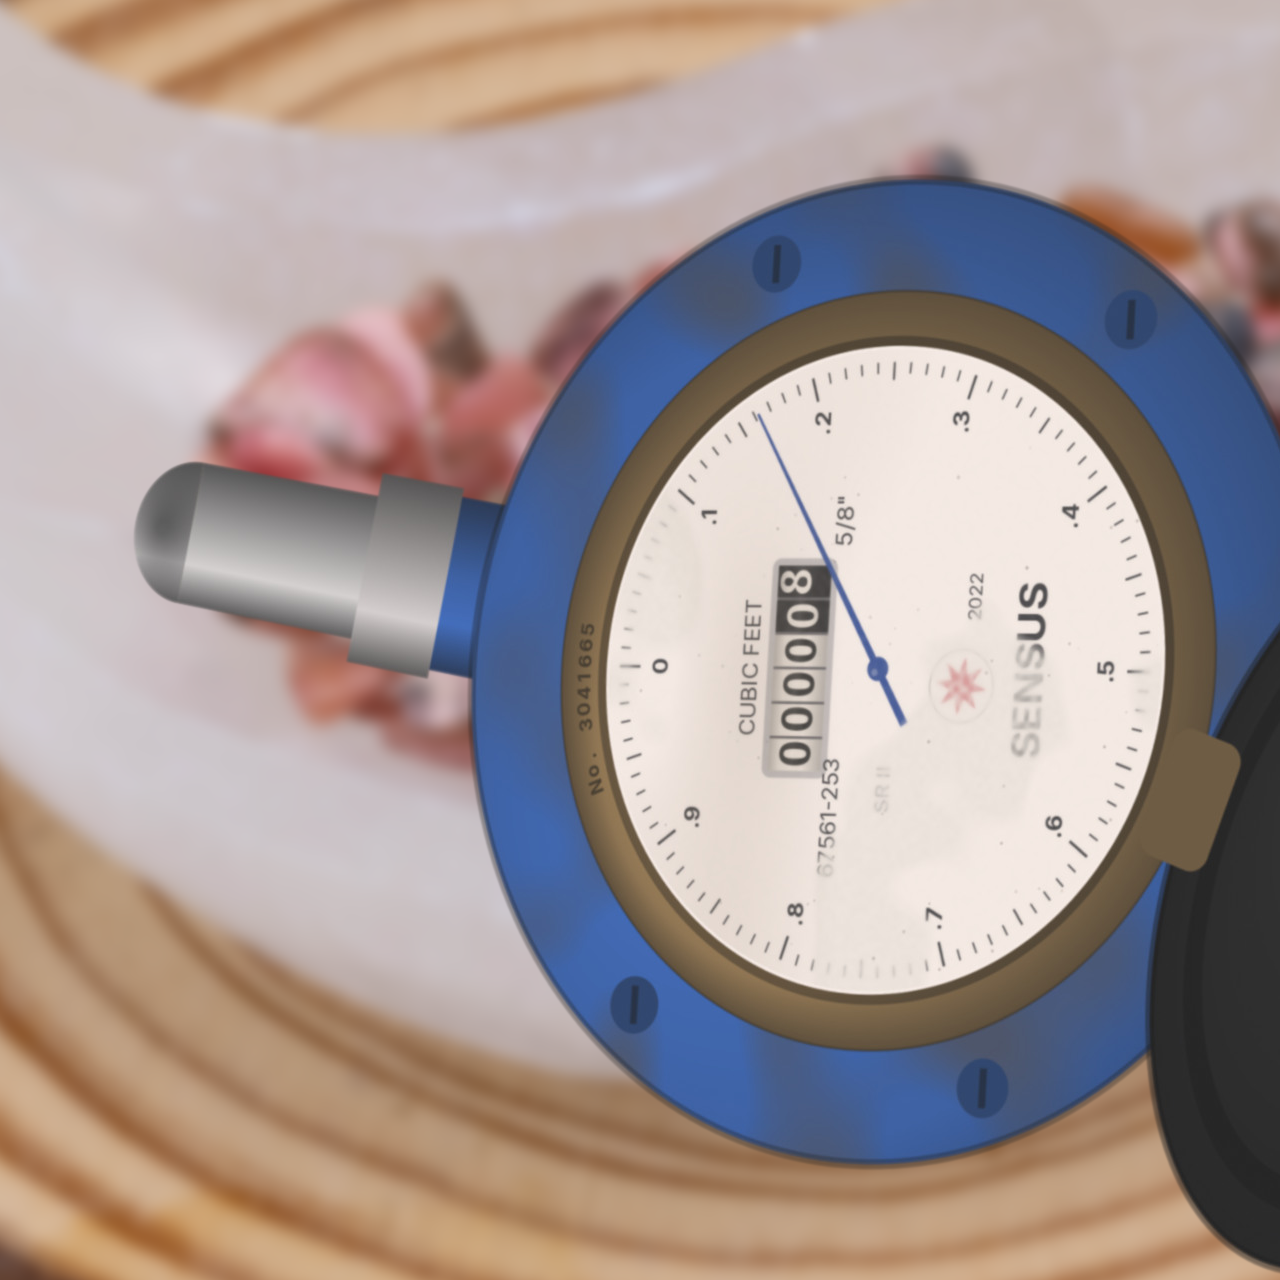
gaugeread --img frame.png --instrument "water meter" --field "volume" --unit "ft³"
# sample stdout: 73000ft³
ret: 8.16ft³
